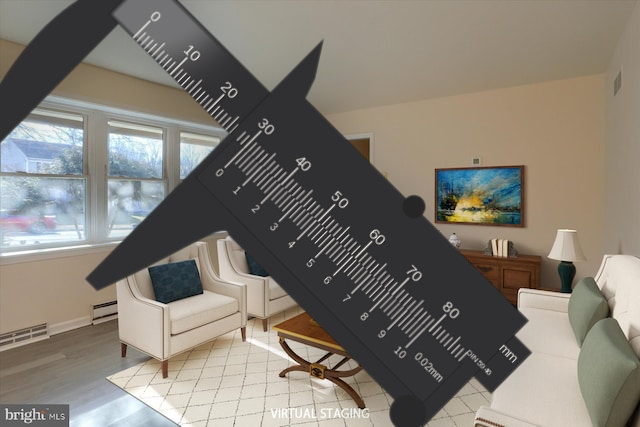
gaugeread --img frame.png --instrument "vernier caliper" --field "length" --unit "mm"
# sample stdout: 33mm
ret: 30.0mm
